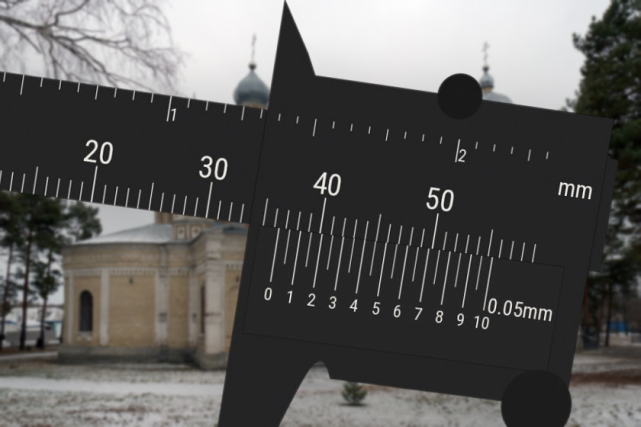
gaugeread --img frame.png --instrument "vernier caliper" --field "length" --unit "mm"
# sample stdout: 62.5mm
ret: 36.4mm
